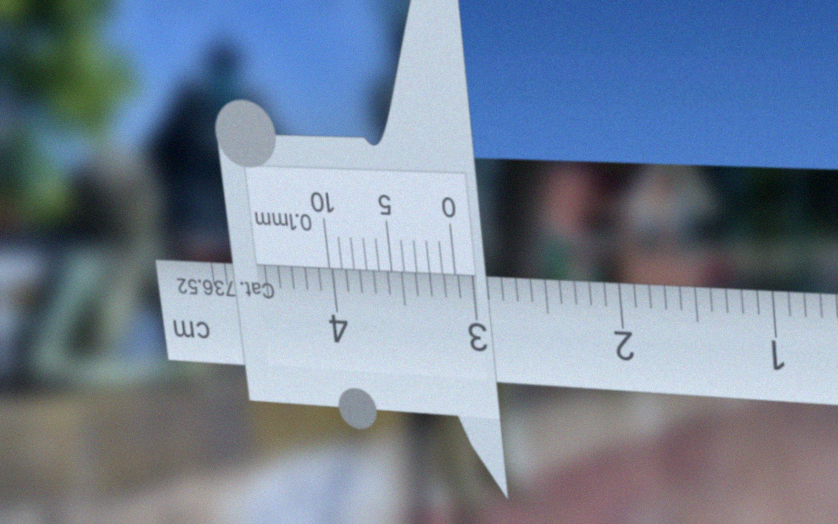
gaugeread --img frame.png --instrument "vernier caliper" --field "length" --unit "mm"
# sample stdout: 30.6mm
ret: 31.2mm
